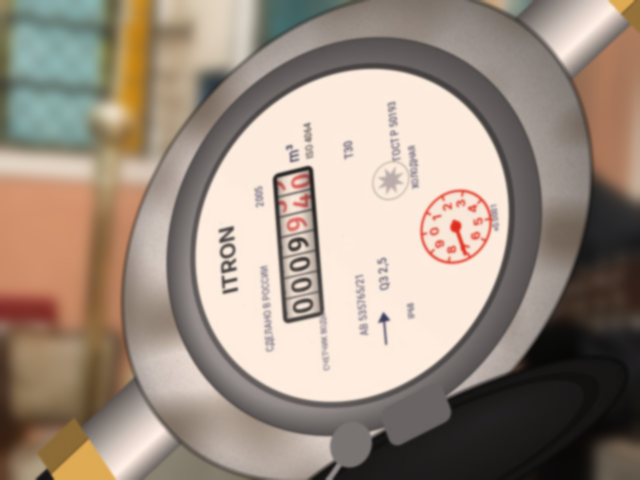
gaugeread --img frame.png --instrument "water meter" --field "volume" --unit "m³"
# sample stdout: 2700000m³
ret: 9.9397m³
